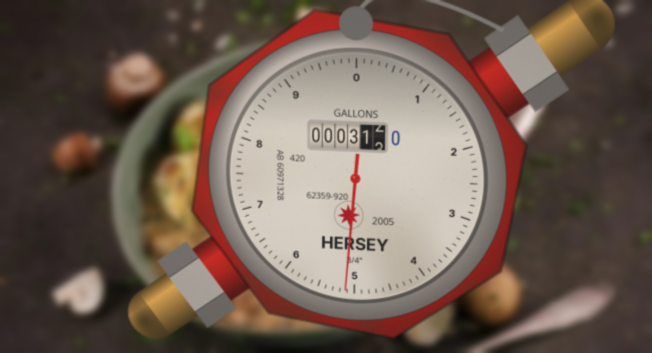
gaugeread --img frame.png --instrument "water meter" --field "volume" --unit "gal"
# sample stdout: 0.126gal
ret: 3125.1gal
